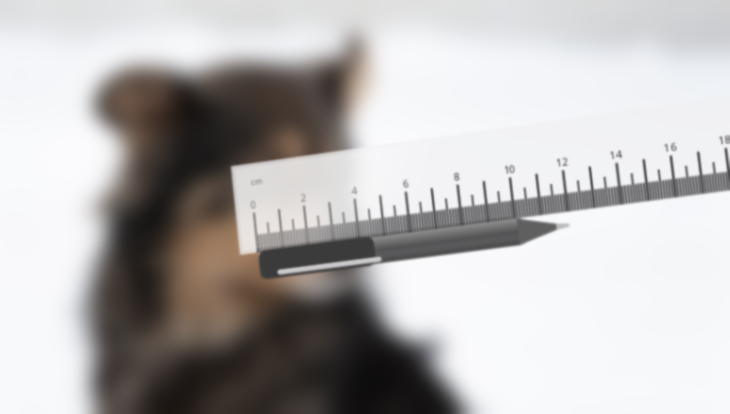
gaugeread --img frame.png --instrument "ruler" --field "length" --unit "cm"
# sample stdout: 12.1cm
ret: 12cm
